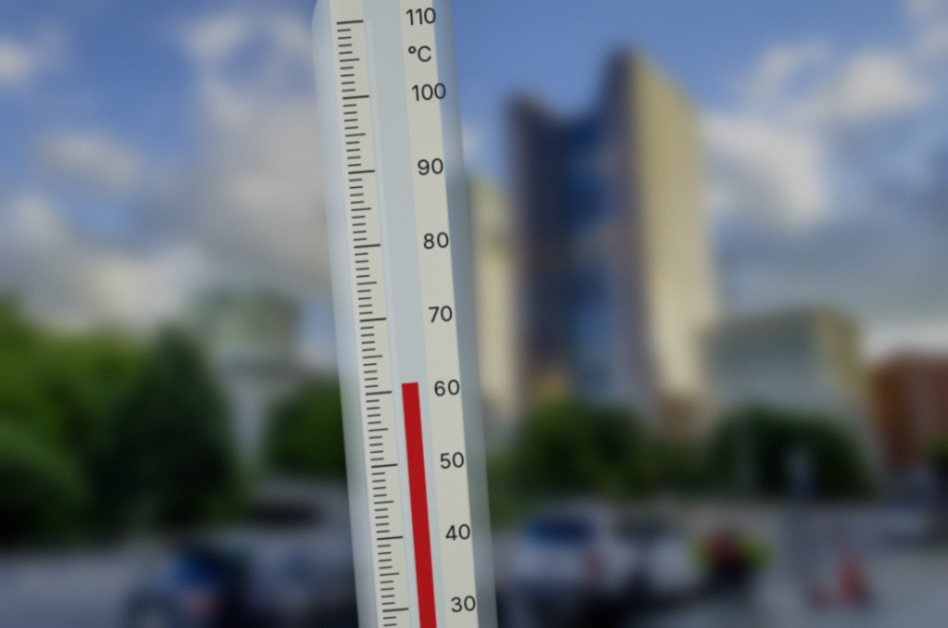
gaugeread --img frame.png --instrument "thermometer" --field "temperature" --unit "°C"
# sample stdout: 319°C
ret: 61°C
